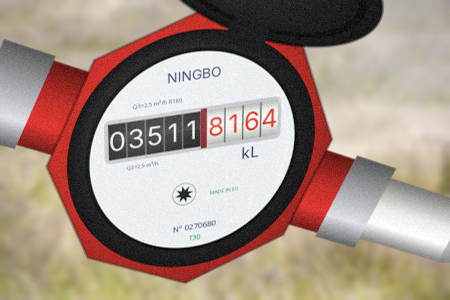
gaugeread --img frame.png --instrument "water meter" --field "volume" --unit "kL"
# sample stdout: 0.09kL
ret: 3511.8164kL
